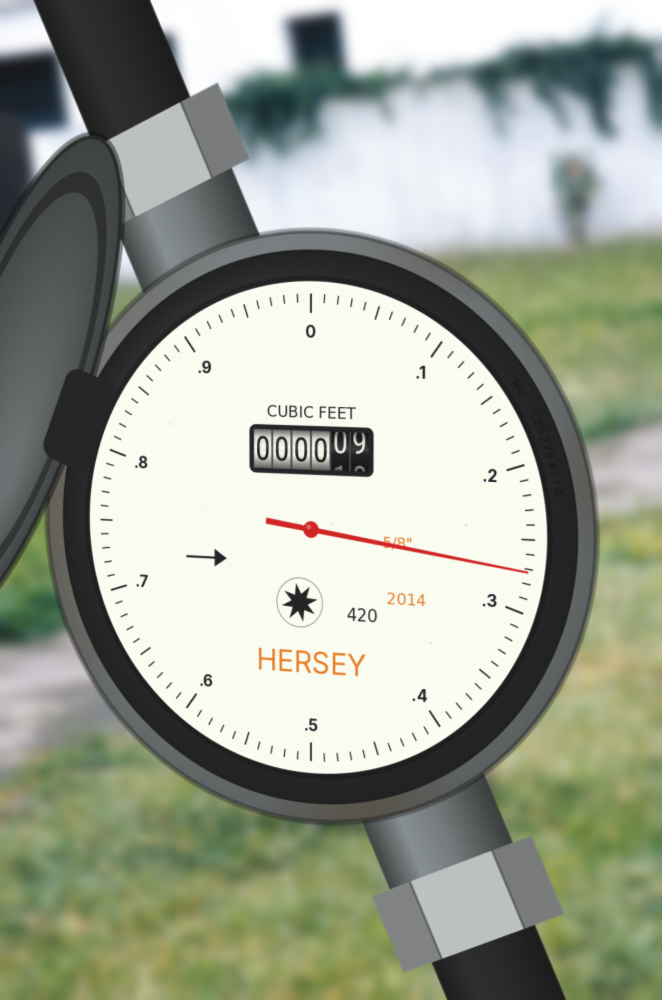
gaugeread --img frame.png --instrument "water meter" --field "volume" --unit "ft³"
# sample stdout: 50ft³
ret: 9.27ft³
